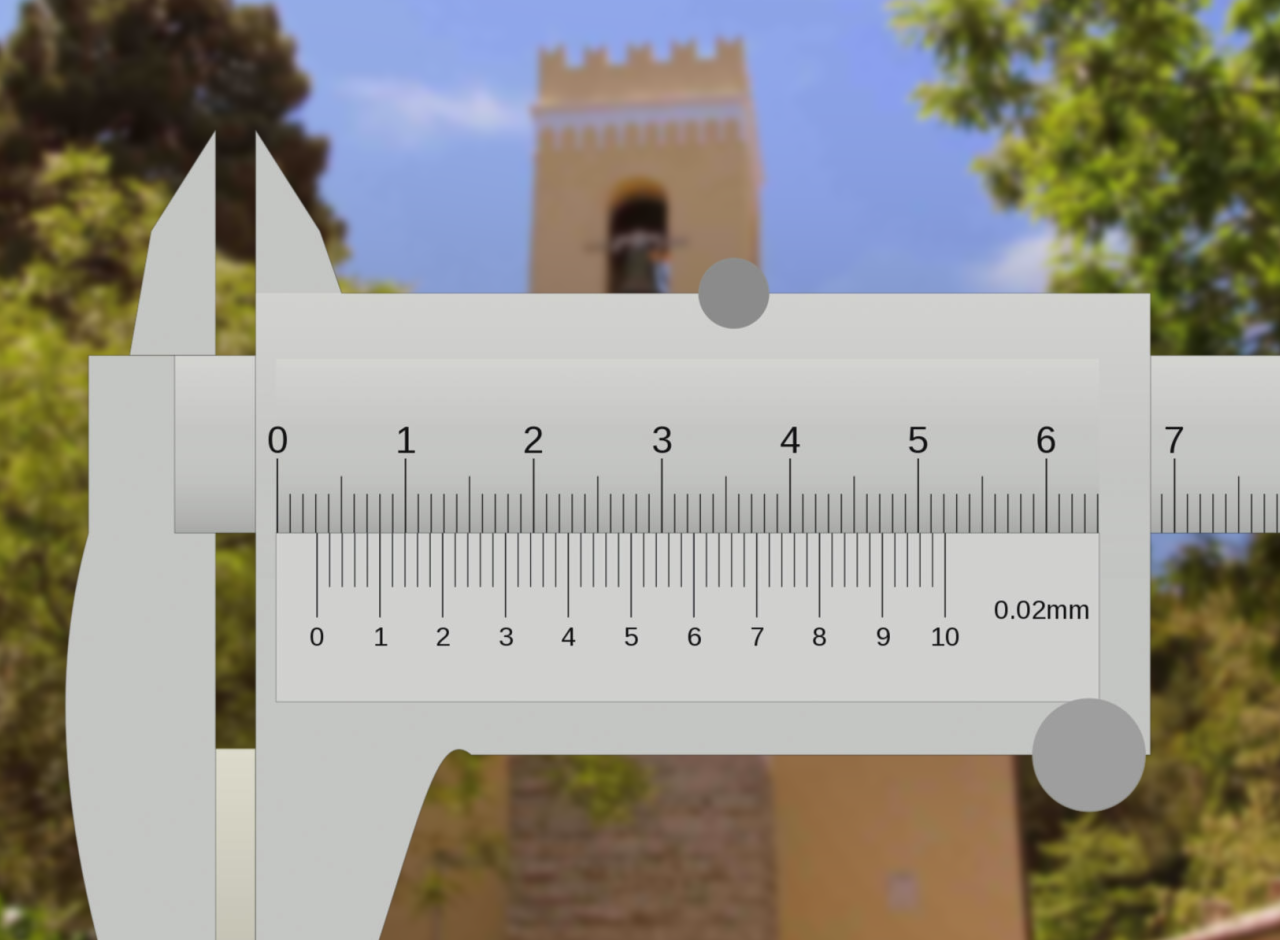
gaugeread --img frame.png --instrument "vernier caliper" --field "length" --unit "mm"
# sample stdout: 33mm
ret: 3.1mm
